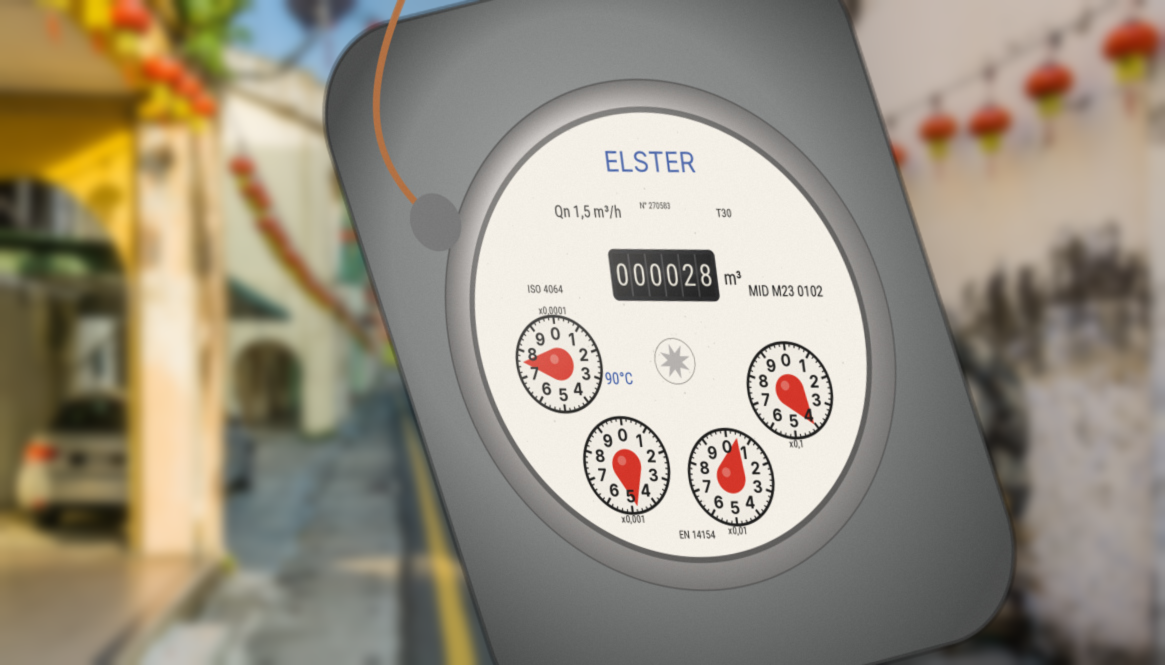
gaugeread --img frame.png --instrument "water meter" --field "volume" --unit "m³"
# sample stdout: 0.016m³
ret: 28.4047m³
